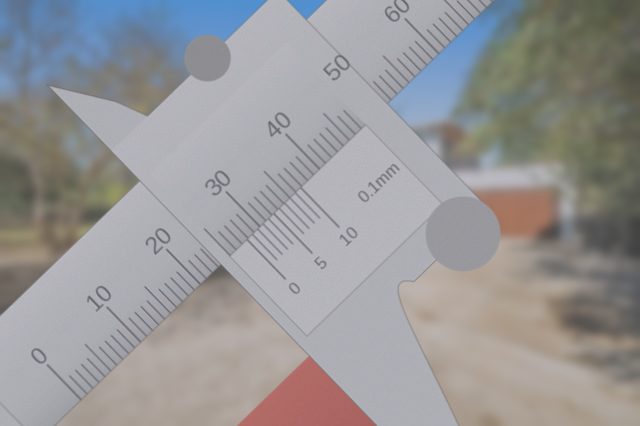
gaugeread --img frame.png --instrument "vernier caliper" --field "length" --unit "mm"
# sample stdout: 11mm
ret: 27.8mm
